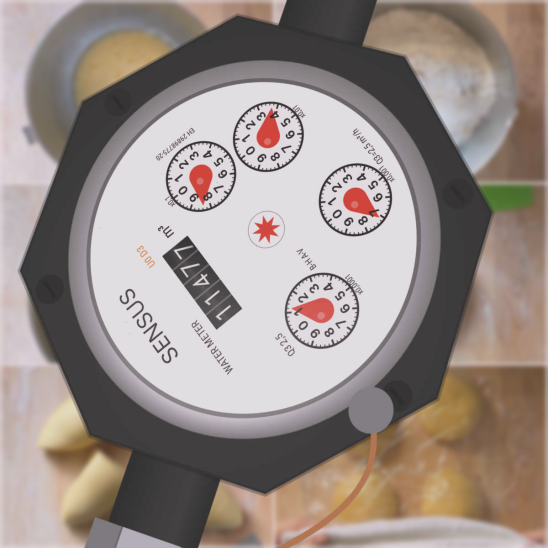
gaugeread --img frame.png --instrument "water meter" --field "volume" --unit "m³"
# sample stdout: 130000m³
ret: 11476.8371m³
